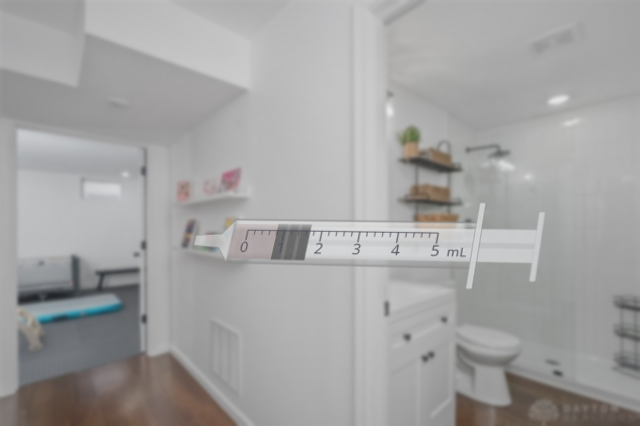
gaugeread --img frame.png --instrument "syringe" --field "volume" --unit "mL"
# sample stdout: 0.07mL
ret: 0.8mL
